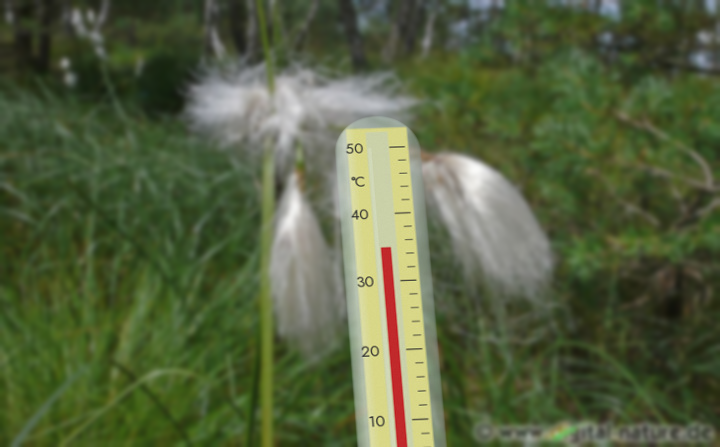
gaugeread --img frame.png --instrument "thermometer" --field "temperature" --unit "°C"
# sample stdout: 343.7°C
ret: 35°C
